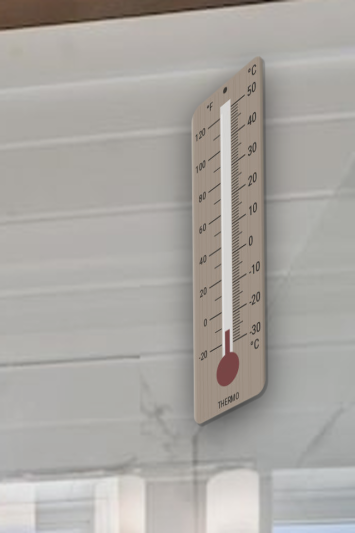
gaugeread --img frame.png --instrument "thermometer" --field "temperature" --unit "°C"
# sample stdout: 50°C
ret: -25°C
